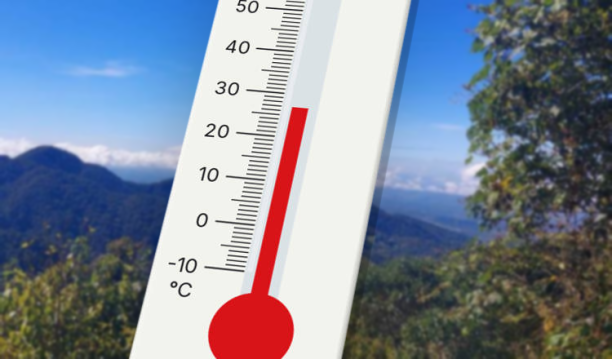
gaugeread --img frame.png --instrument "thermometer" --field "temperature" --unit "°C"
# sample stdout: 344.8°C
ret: 27°C
